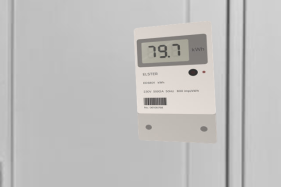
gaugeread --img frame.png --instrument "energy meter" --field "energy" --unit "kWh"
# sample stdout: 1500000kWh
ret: 79.7kWh
